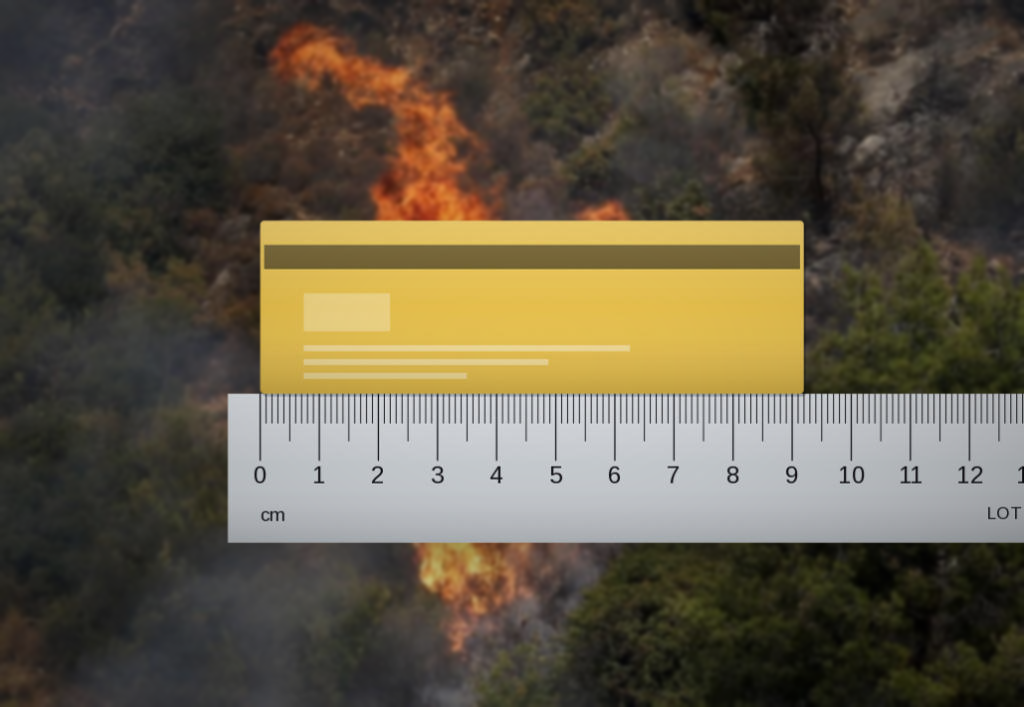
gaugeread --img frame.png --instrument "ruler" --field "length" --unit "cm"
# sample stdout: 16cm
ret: 9.2cm
